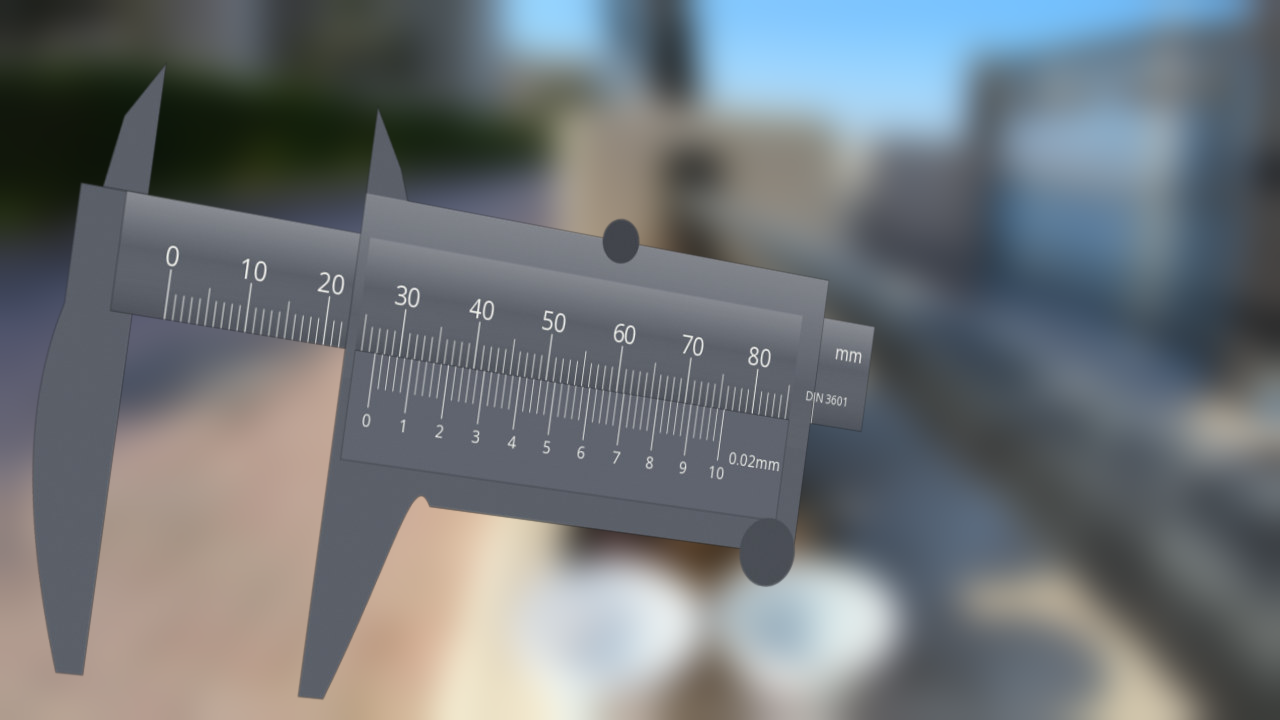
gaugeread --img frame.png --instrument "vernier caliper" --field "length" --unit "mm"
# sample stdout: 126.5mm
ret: 26.8mm
